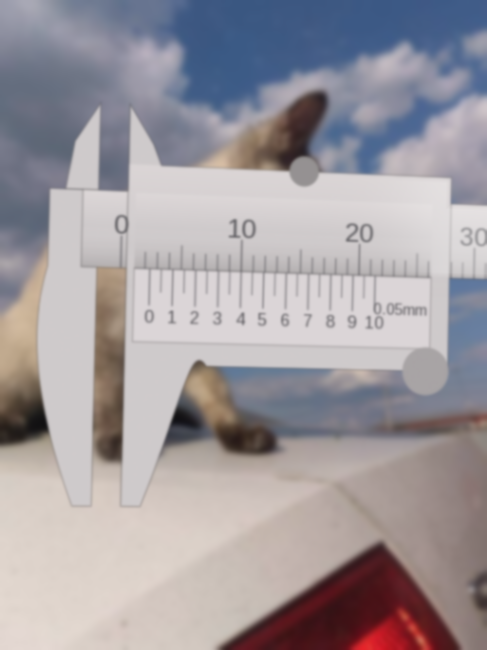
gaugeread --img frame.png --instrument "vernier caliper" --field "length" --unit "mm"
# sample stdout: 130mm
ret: 2.4mm
